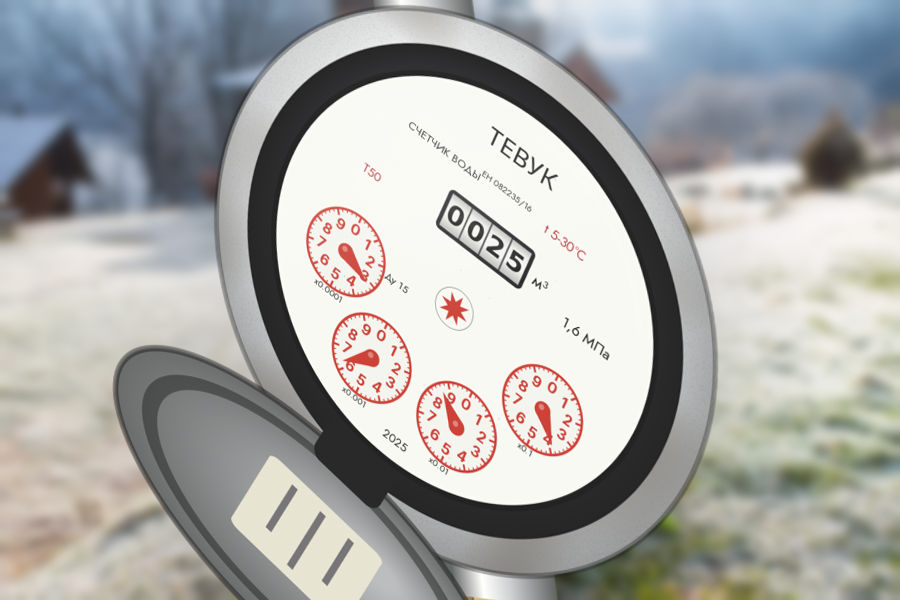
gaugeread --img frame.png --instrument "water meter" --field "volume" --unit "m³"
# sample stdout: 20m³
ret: 25.3863m³
